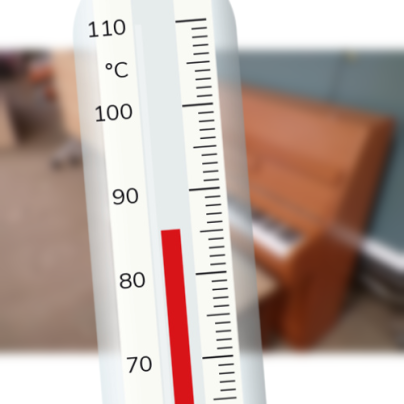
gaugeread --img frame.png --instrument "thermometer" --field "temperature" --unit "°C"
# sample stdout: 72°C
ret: 85.5°C
